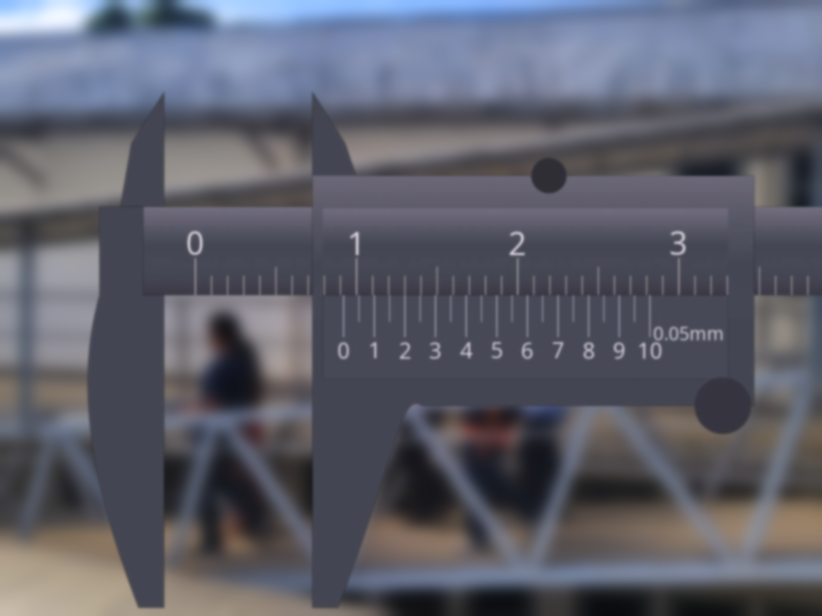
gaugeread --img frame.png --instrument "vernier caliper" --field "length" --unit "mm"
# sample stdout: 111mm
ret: 9.2mm
